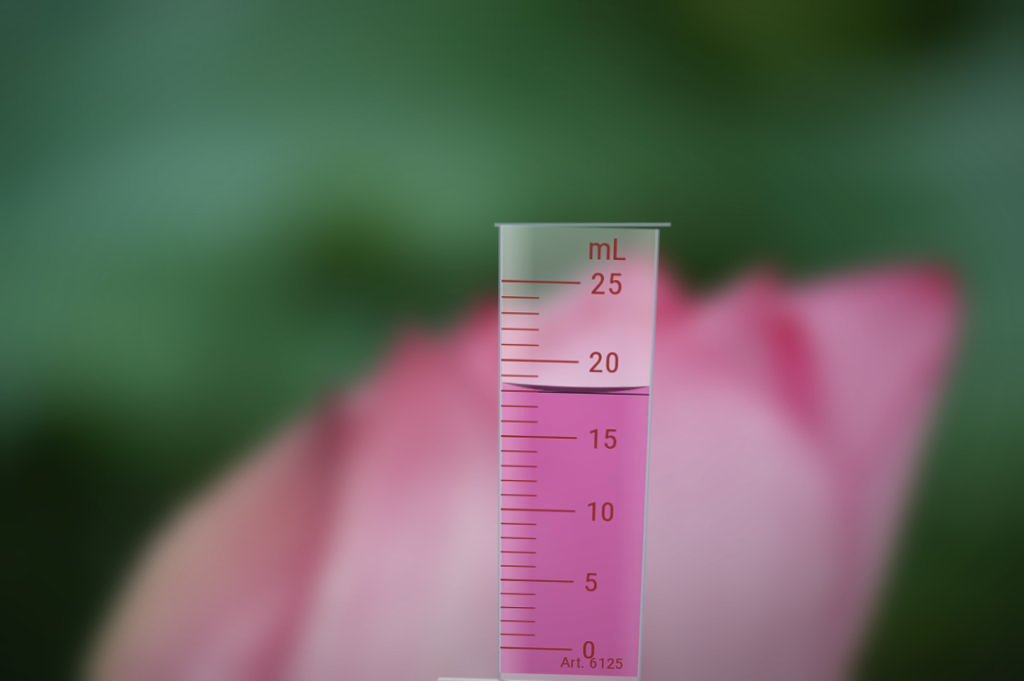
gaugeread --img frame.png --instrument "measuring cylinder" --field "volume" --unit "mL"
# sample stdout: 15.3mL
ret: 18mL
